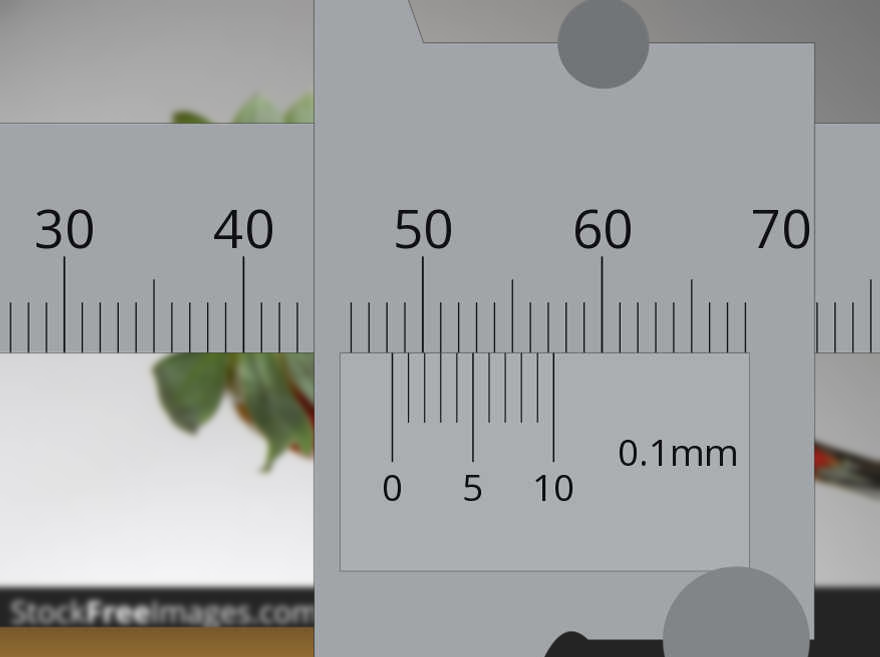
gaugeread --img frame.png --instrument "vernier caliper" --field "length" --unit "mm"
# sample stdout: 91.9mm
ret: 48.3mm
